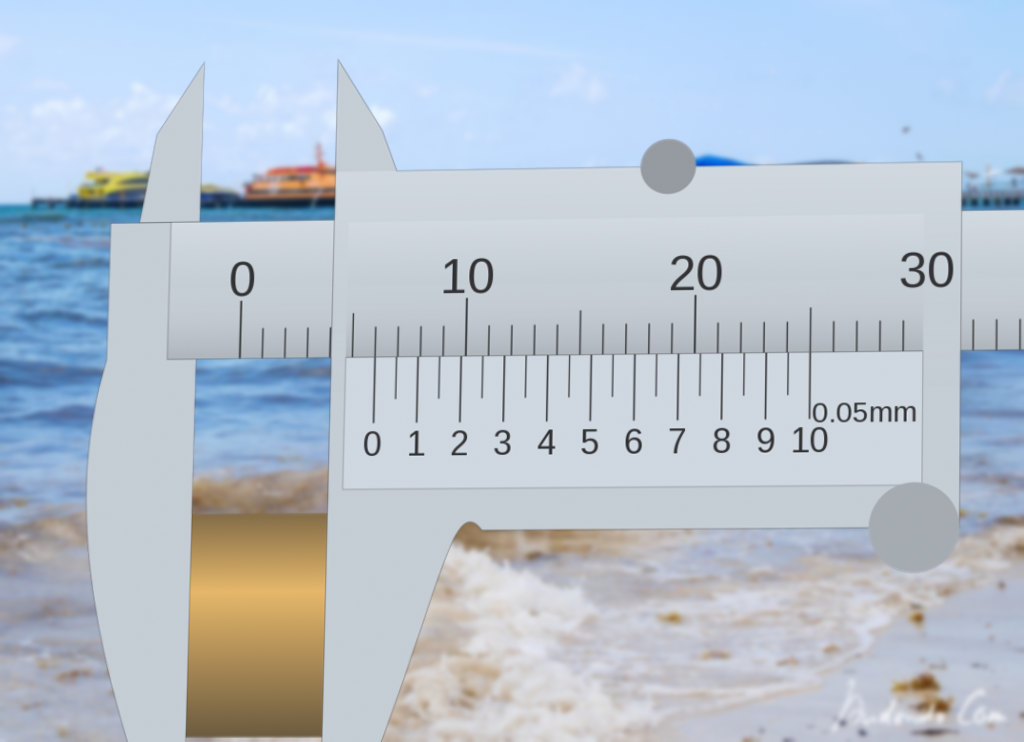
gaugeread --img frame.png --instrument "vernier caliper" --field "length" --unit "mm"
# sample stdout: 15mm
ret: 6.0mm
